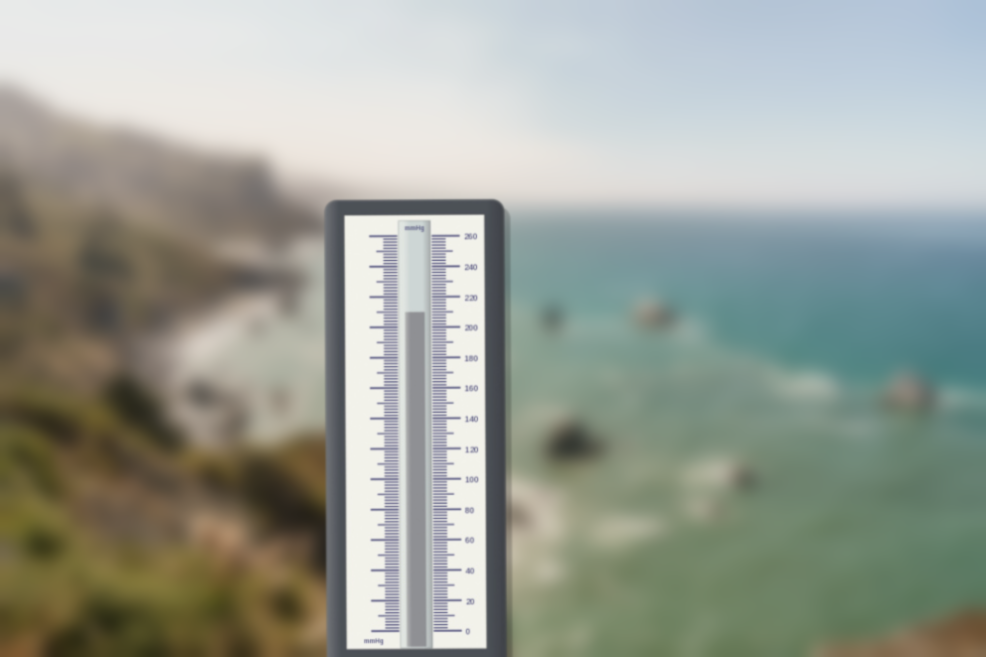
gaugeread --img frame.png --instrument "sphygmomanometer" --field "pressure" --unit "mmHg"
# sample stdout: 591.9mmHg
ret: 210mmHg
